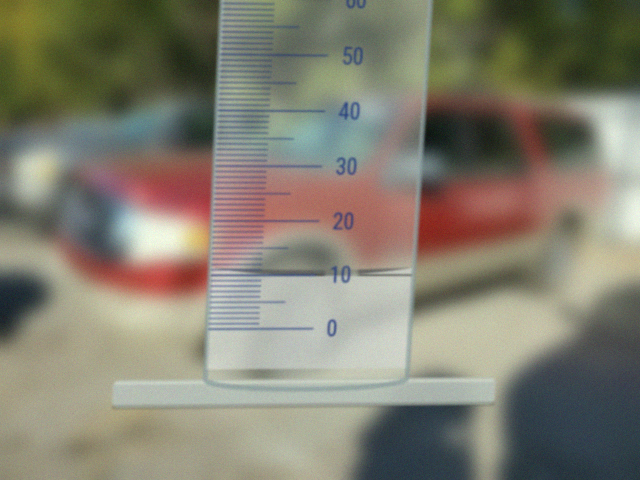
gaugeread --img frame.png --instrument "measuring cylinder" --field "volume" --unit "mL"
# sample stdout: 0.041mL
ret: 10mL
